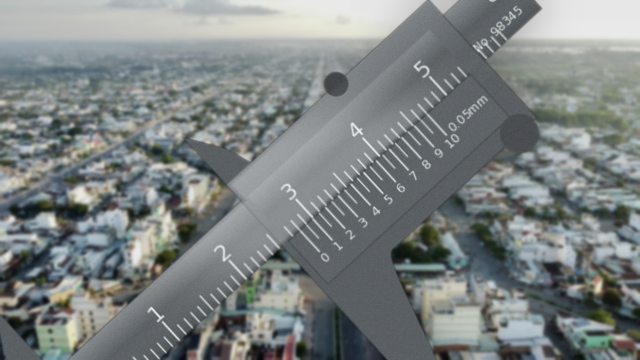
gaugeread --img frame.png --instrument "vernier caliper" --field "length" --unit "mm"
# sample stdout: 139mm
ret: 28.0mm
